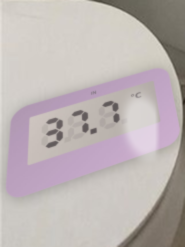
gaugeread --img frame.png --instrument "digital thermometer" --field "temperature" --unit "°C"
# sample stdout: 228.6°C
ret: 37.7°C
